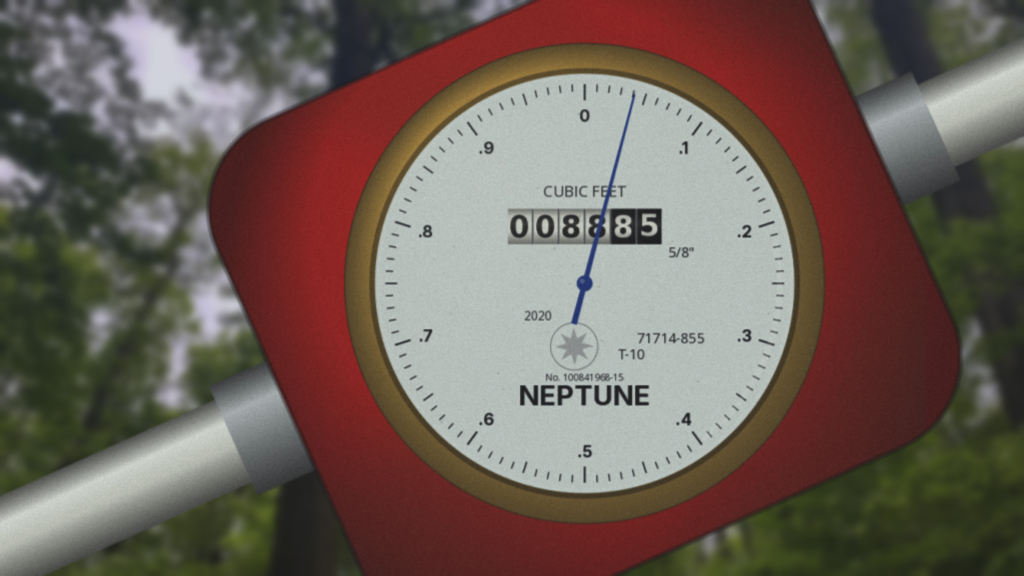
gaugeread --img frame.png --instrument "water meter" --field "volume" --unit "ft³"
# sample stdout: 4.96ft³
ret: 8885.04ft³
